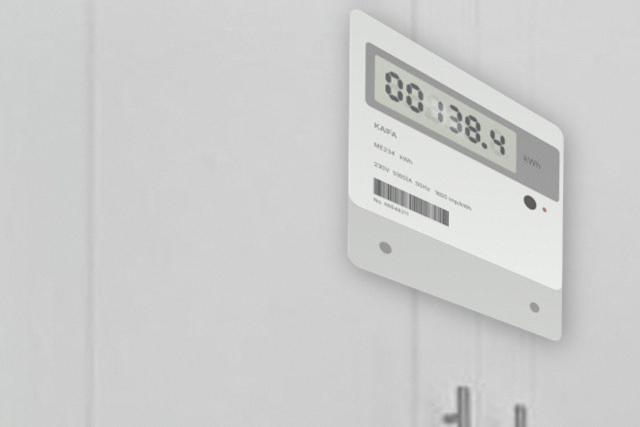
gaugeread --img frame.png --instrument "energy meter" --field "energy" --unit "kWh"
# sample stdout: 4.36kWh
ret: 138.4kWh
